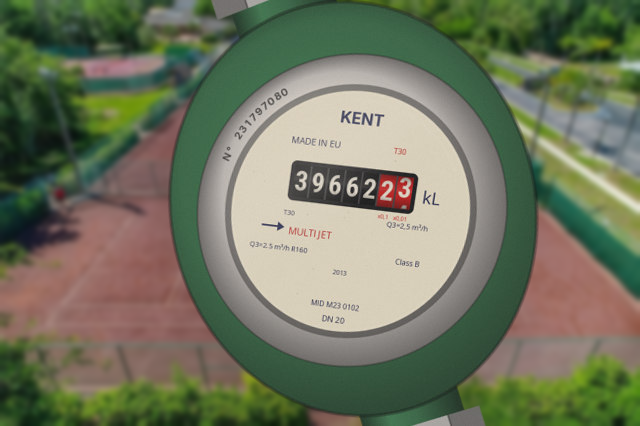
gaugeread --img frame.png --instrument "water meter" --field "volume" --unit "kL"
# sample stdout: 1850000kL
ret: 39662.23kL
